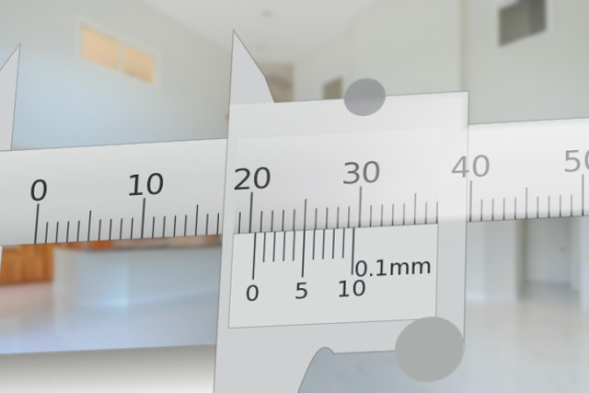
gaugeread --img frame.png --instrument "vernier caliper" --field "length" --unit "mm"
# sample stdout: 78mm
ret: 20.5mm
